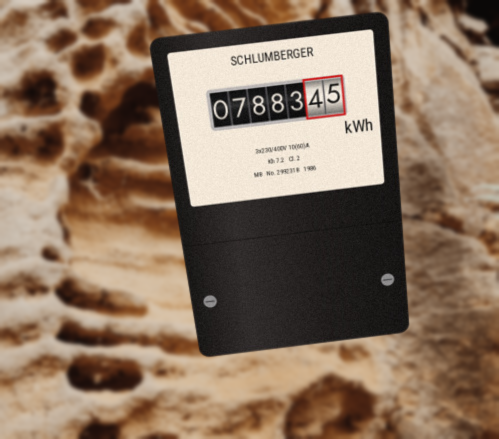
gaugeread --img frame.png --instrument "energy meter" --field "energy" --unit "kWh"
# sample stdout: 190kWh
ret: 7883.45kWh
